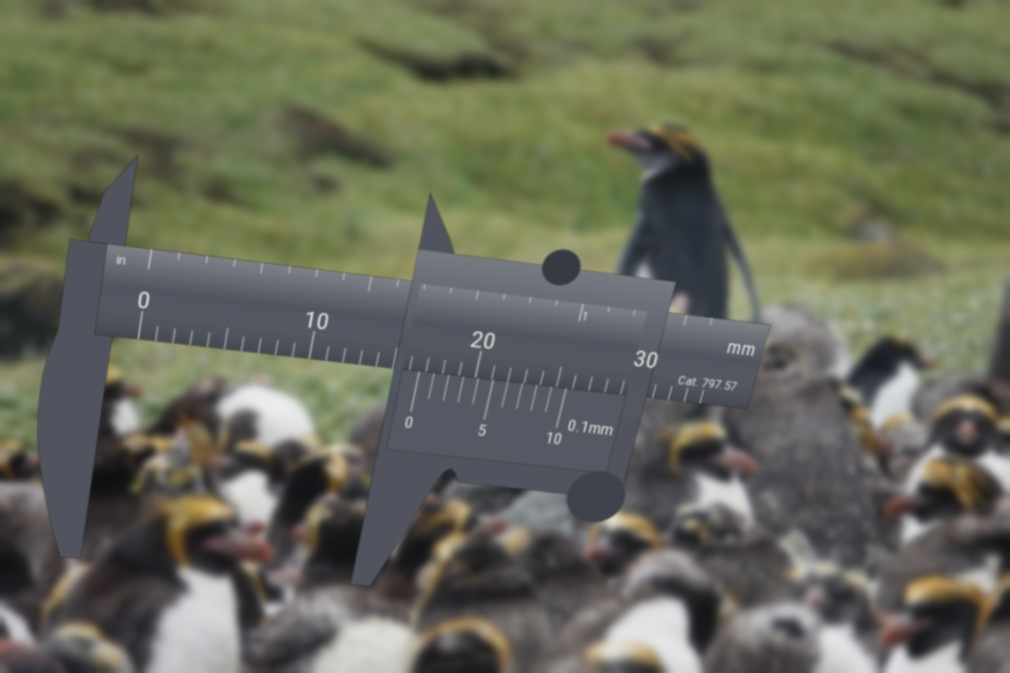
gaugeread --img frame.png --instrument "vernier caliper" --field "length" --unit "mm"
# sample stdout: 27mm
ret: 16.6mm
